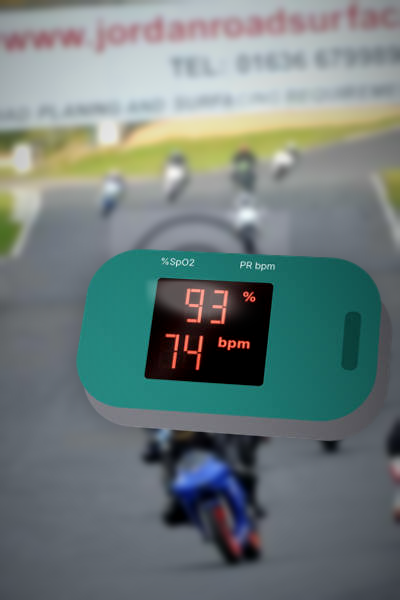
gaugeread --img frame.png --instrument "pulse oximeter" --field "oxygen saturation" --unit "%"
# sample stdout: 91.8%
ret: 93%
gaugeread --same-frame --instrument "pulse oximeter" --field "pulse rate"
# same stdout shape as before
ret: 74bpm
